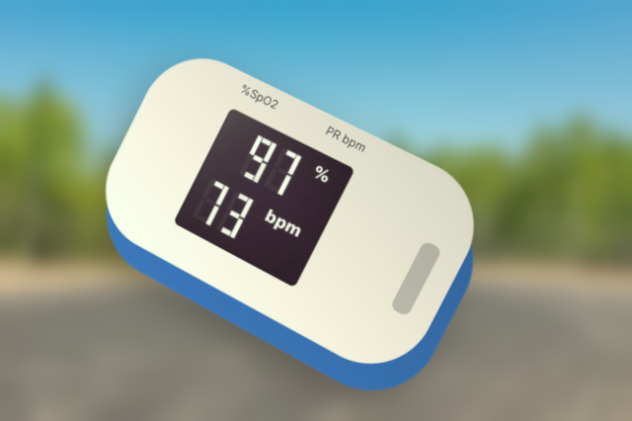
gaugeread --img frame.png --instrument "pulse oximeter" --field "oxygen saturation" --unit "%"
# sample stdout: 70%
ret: 97%
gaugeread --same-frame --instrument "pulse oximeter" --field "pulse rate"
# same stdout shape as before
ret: 73bpm
